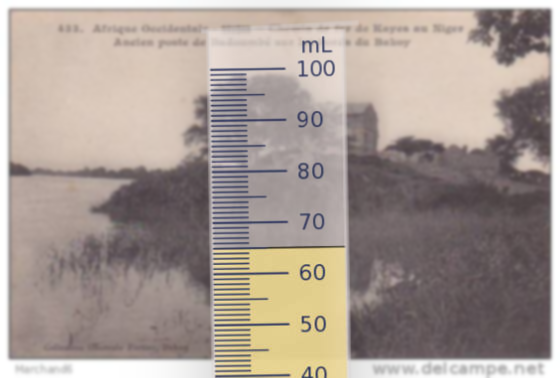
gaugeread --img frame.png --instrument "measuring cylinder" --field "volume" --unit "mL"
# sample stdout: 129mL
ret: 65mL
